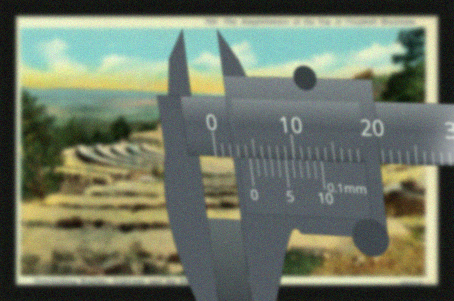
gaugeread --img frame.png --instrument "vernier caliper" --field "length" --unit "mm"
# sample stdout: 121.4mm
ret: 4.4mm
